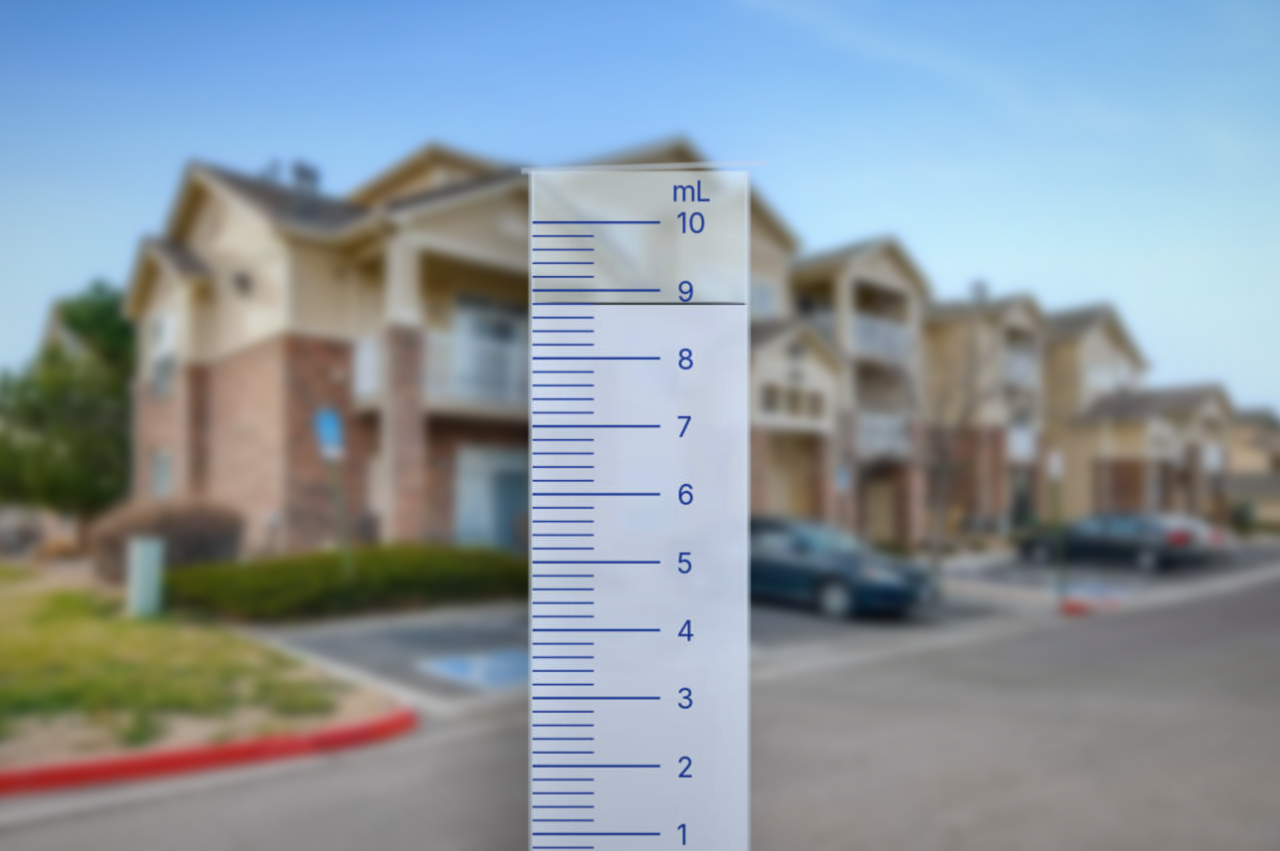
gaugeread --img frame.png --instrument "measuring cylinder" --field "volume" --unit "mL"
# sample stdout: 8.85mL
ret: 8.8mL
